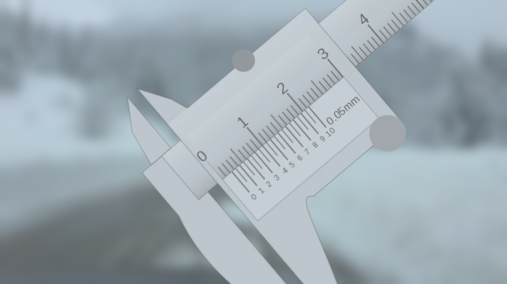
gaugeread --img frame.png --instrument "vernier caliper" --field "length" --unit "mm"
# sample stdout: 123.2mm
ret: 2.4mm
